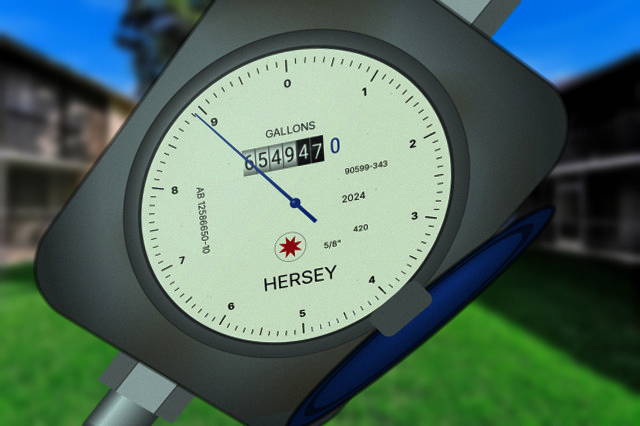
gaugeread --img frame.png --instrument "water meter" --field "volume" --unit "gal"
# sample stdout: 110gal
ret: 6549468.9gal
